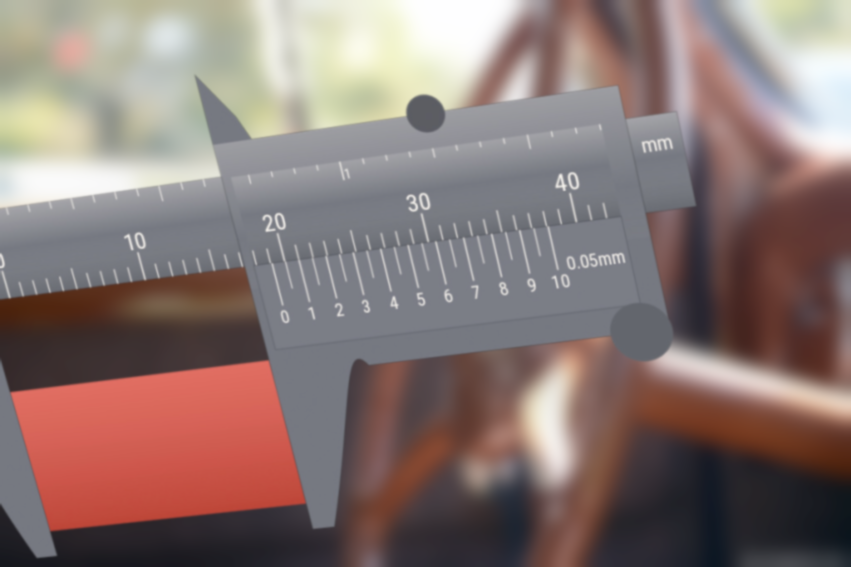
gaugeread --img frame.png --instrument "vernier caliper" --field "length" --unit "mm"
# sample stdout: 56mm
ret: 19.1mm
